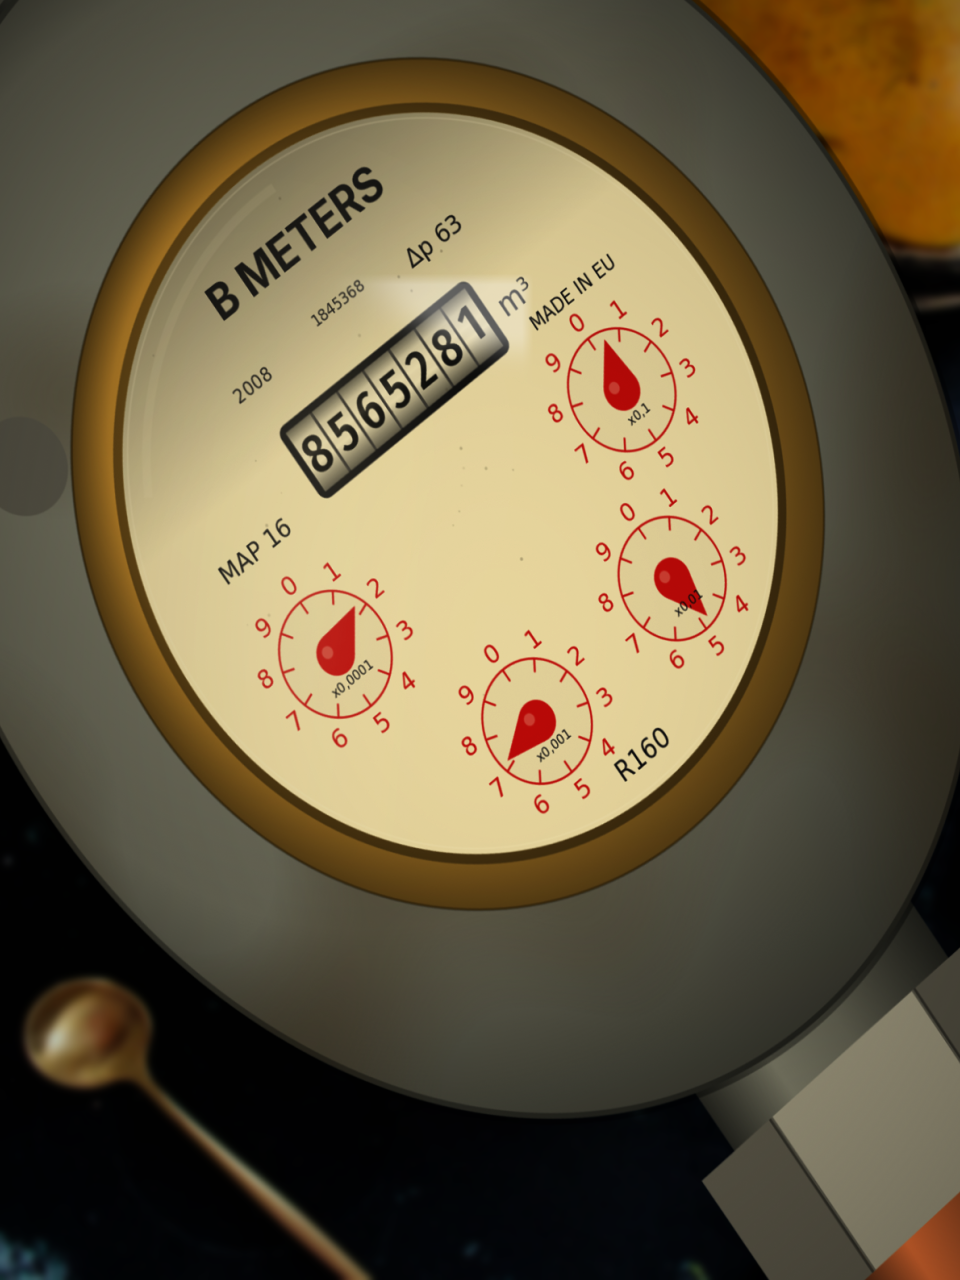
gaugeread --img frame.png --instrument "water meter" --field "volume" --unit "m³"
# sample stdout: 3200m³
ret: 8565281.0471m³
